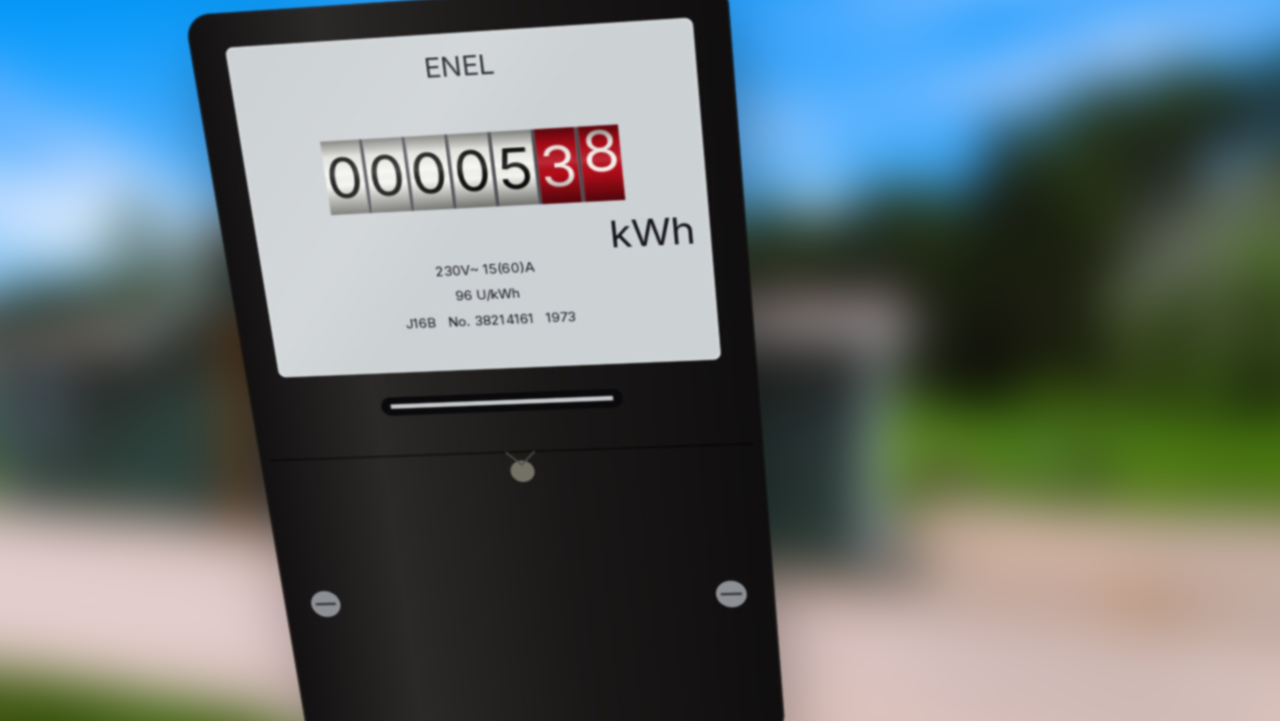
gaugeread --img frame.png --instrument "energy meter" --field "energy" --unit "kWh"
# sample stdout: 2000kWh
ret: 5.38kWh
